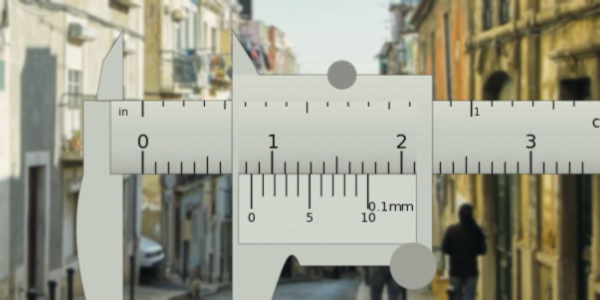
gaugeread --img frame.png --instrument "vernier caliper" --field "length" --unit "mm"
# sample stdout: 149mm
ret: 8.4mm
